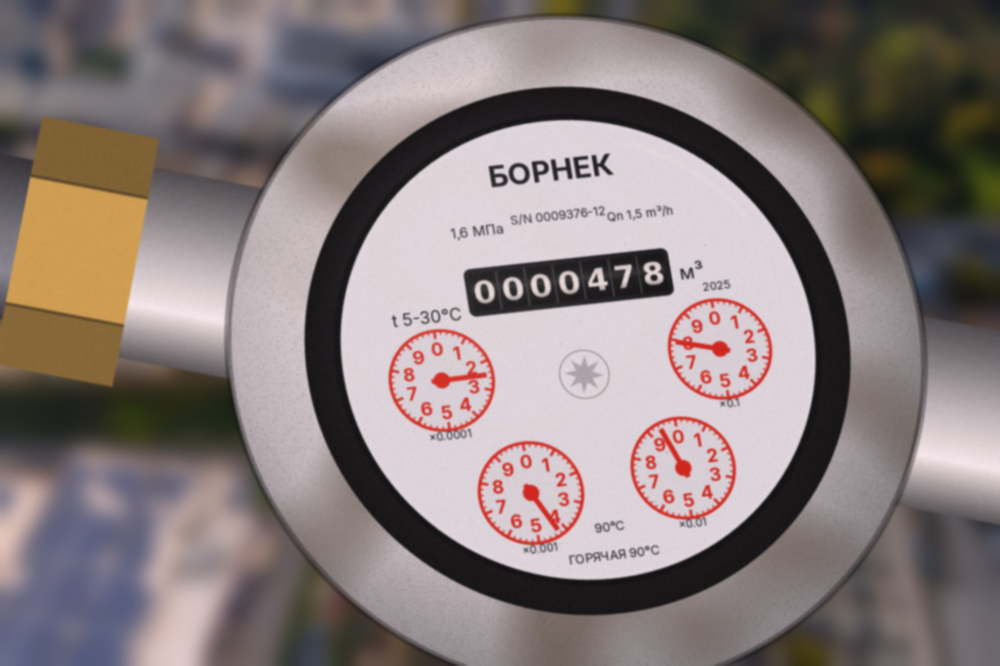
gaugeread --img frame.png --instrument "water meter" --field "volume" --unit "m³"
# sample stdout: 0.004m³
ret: 478.7942m³
